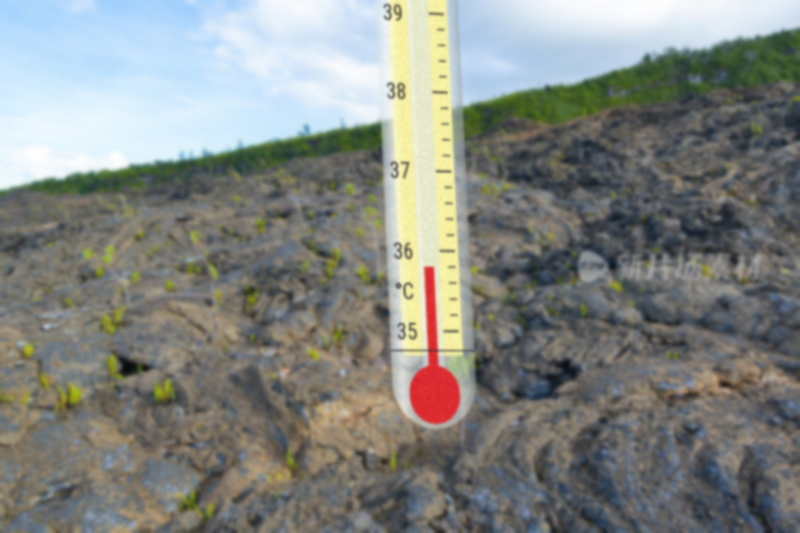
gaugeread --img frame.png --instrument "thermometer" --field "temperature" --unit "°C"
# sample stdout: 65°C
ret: 35.8°C
